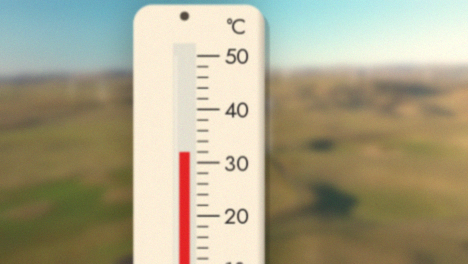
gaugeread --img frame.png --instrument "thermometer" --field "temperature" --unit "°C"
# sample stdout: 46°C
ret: 32°C
